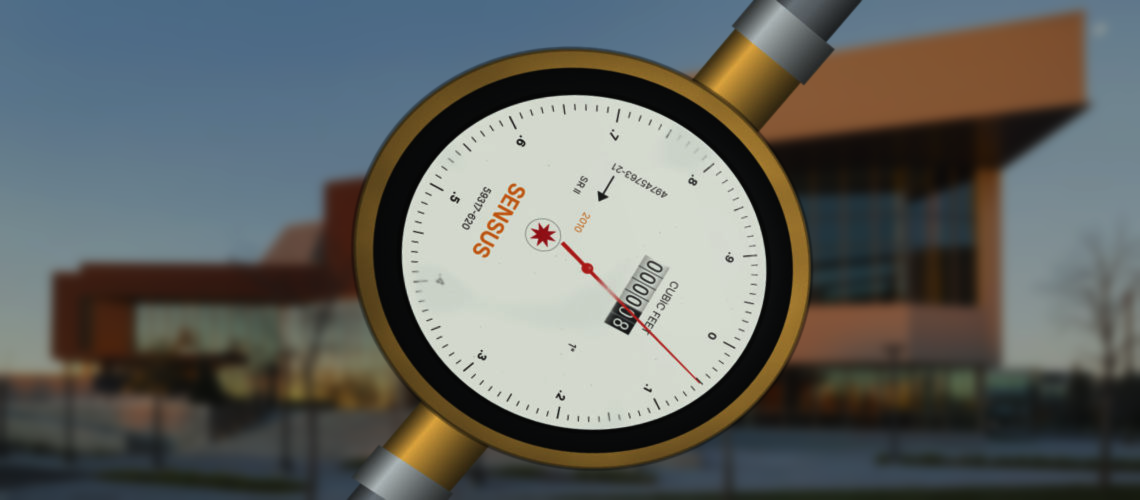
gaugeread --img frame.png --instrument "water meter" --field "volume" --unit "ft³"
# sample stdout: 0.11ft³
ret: 8.05ft³
